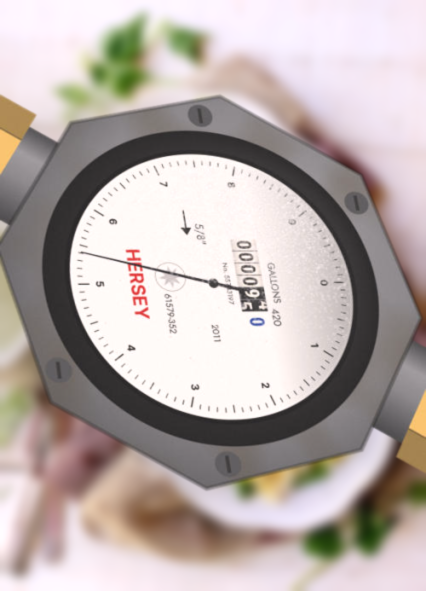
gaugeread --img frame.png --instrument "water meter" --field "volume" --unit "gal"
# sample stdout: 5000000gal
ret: 945.4gal
